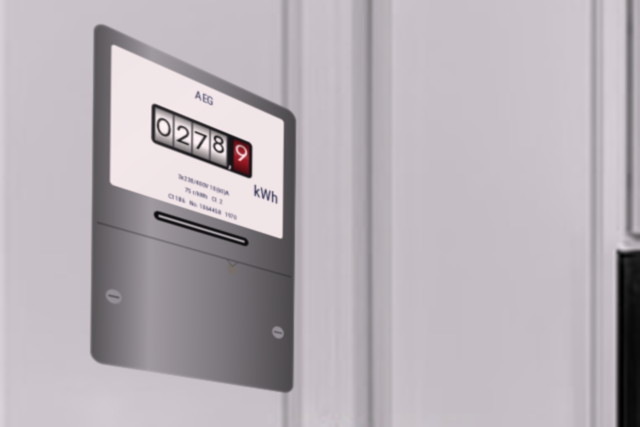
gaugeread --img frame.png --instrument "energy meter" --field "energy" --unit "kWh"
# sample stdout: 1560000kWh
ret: 278.9kWh
